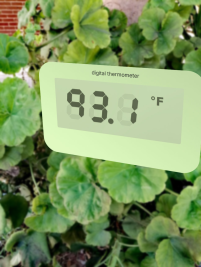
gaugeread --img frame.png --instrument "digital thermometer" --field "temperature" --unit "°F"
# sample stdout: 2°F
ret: 93.1°F
